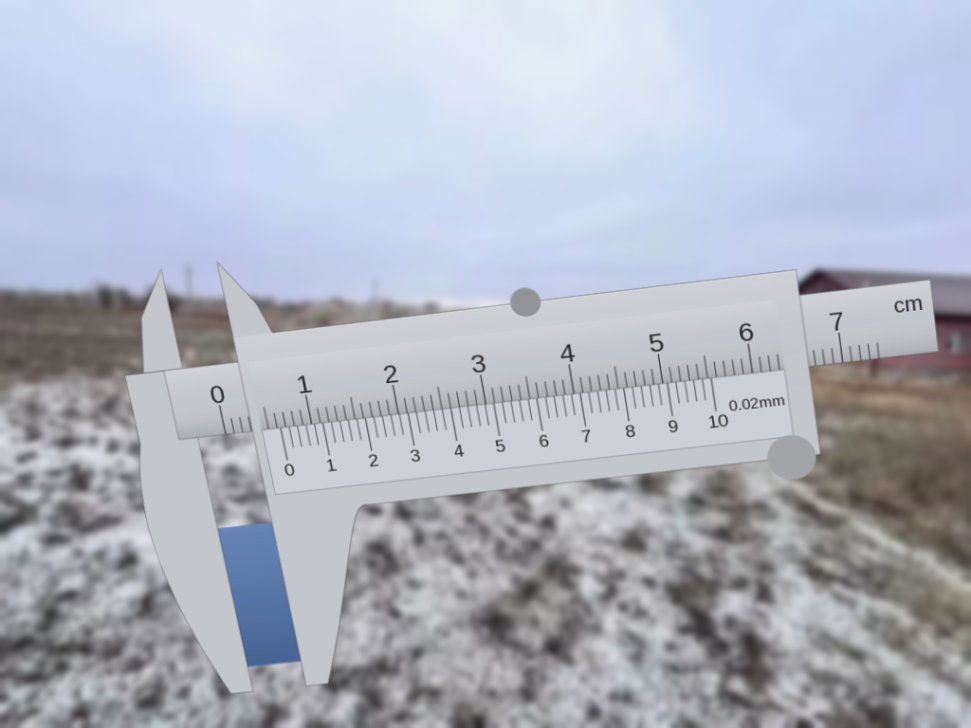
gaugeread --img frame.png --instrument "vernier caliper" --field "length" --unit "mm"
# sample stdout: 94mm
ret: 6.4mm
